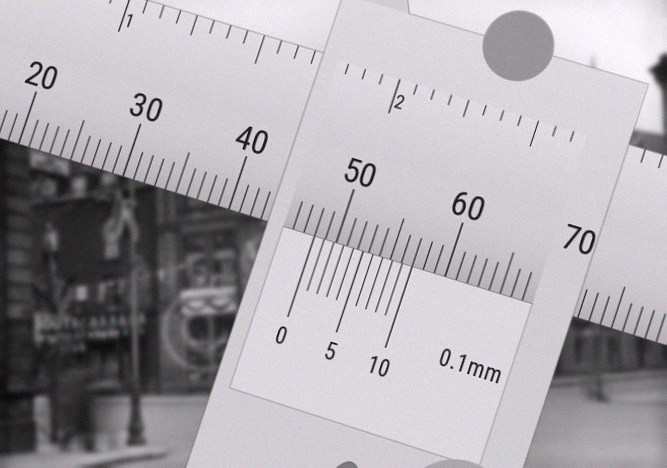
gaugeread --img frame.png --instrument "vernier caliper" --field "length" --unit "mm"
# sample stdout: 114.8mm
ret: 48.0mm
